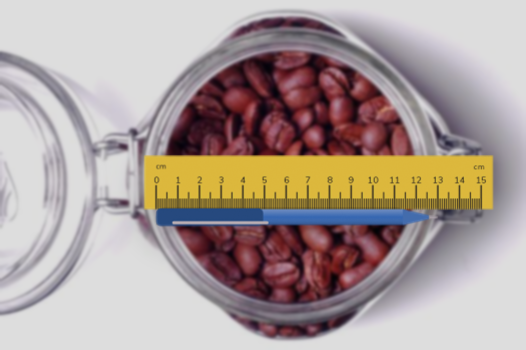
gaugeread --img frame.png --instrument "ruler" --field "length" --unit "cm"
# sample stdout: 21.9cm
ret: 13cm
